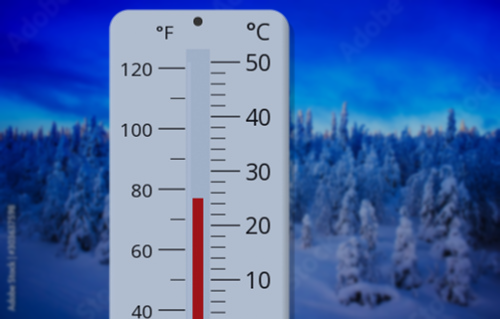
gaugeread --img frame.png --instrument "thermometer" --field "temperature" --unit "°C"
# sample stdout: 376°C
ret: 25°C
